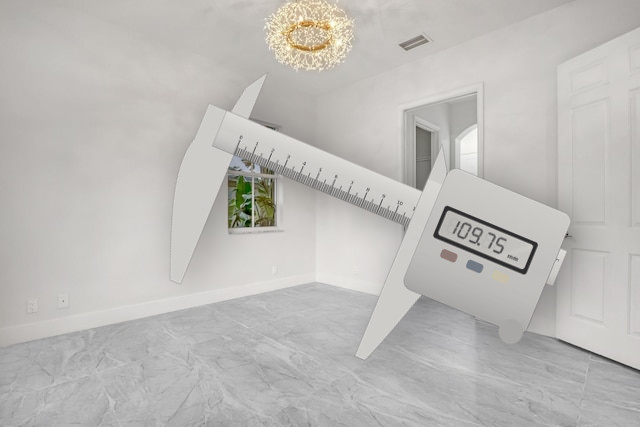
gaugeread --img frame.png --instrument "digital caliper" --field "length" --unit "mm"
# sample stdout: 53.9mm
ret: 109.75mm
